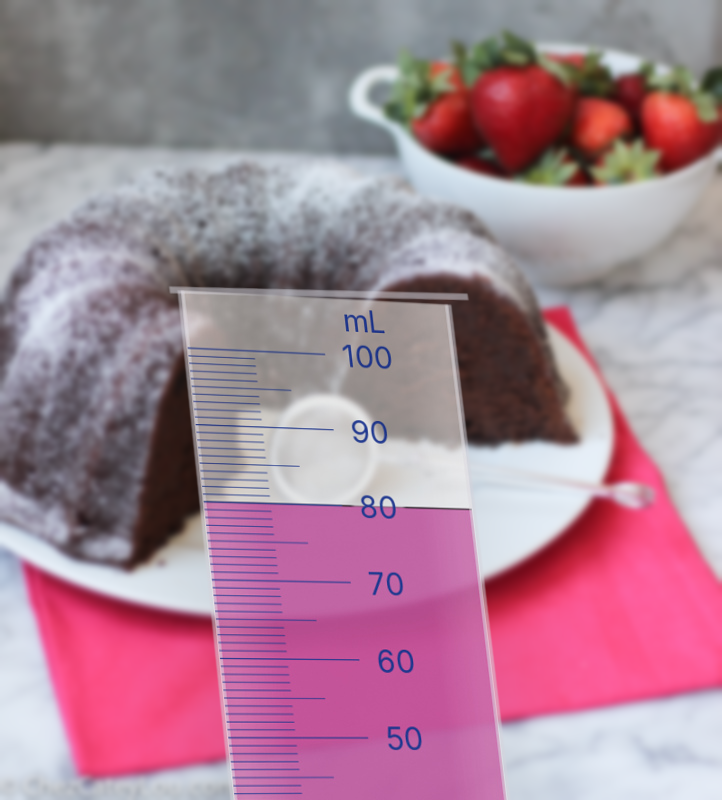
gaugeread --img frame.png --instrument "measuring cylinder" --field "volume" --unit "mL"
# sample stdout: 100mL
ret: 80mL
